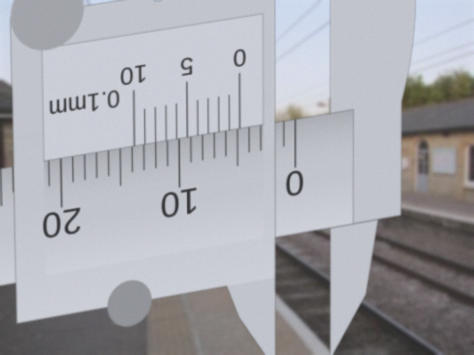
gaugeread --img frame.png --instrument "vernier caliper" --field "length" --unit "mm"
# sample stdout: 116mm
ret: 4.8mm
